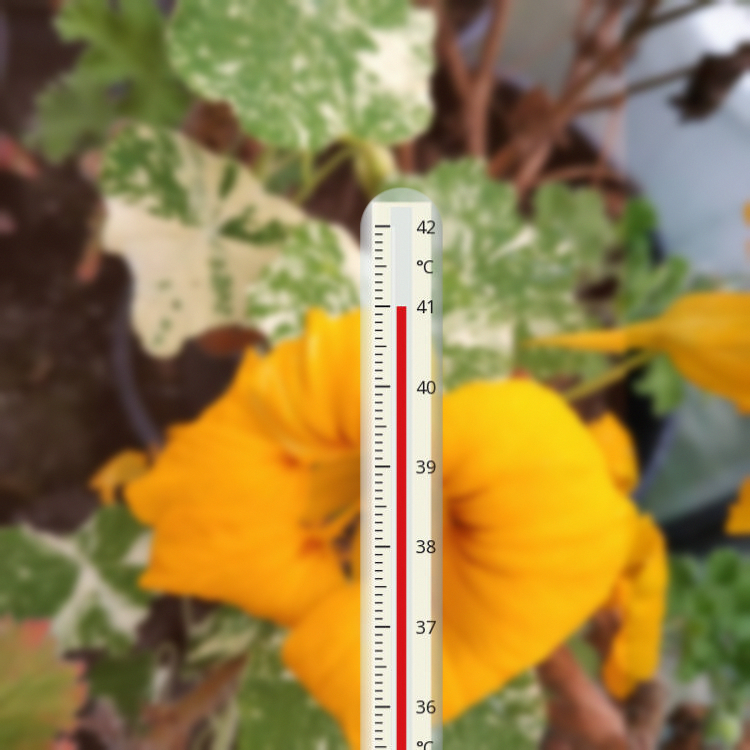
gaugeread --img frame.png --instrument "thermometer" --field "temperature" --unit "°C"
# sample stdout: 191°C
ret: 41°C
